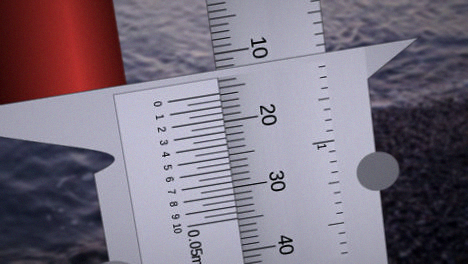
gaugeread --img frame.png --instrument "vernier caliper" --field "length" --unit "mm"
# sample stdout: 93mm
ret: 15.8mm
